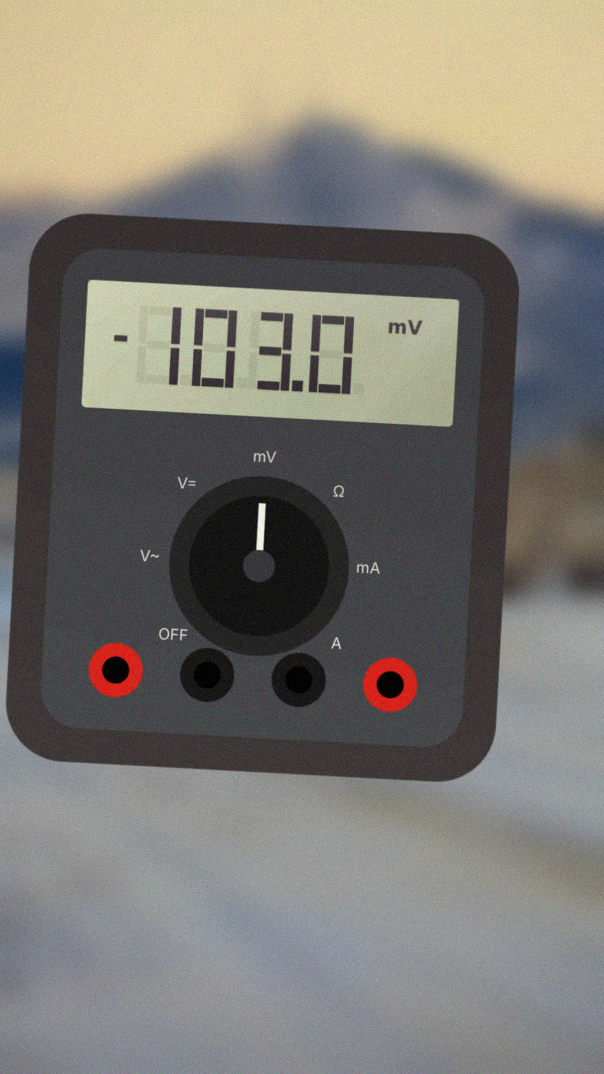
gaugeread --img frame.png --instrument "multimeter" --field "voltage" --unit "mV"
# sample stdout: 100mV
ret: -103.0mV
